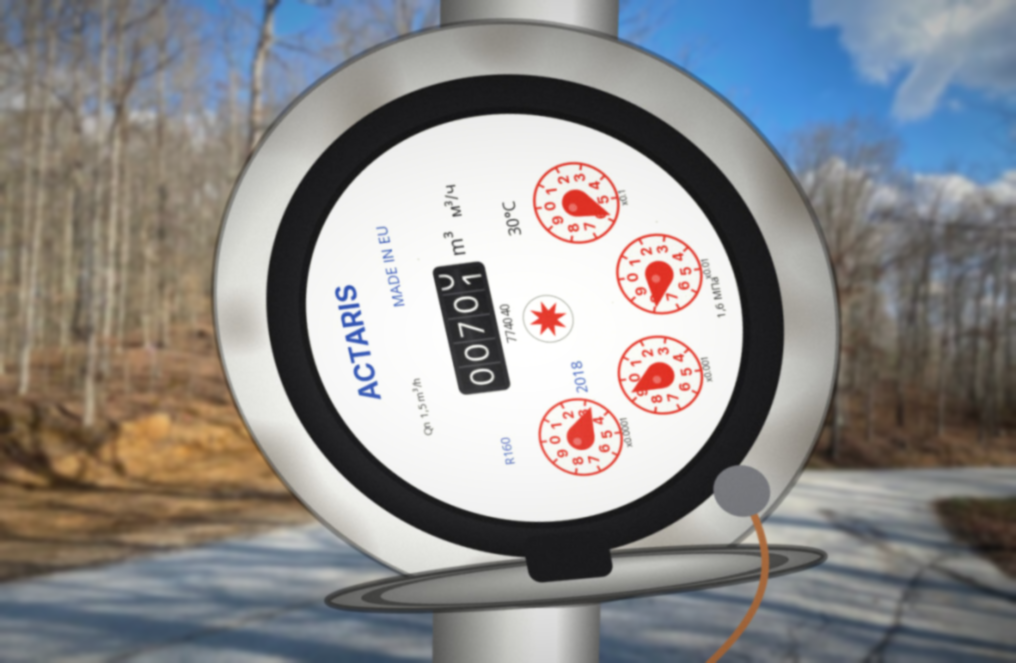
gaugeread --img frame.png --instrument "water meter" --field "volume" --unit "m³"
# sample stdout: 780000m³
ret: 700.5793m³
